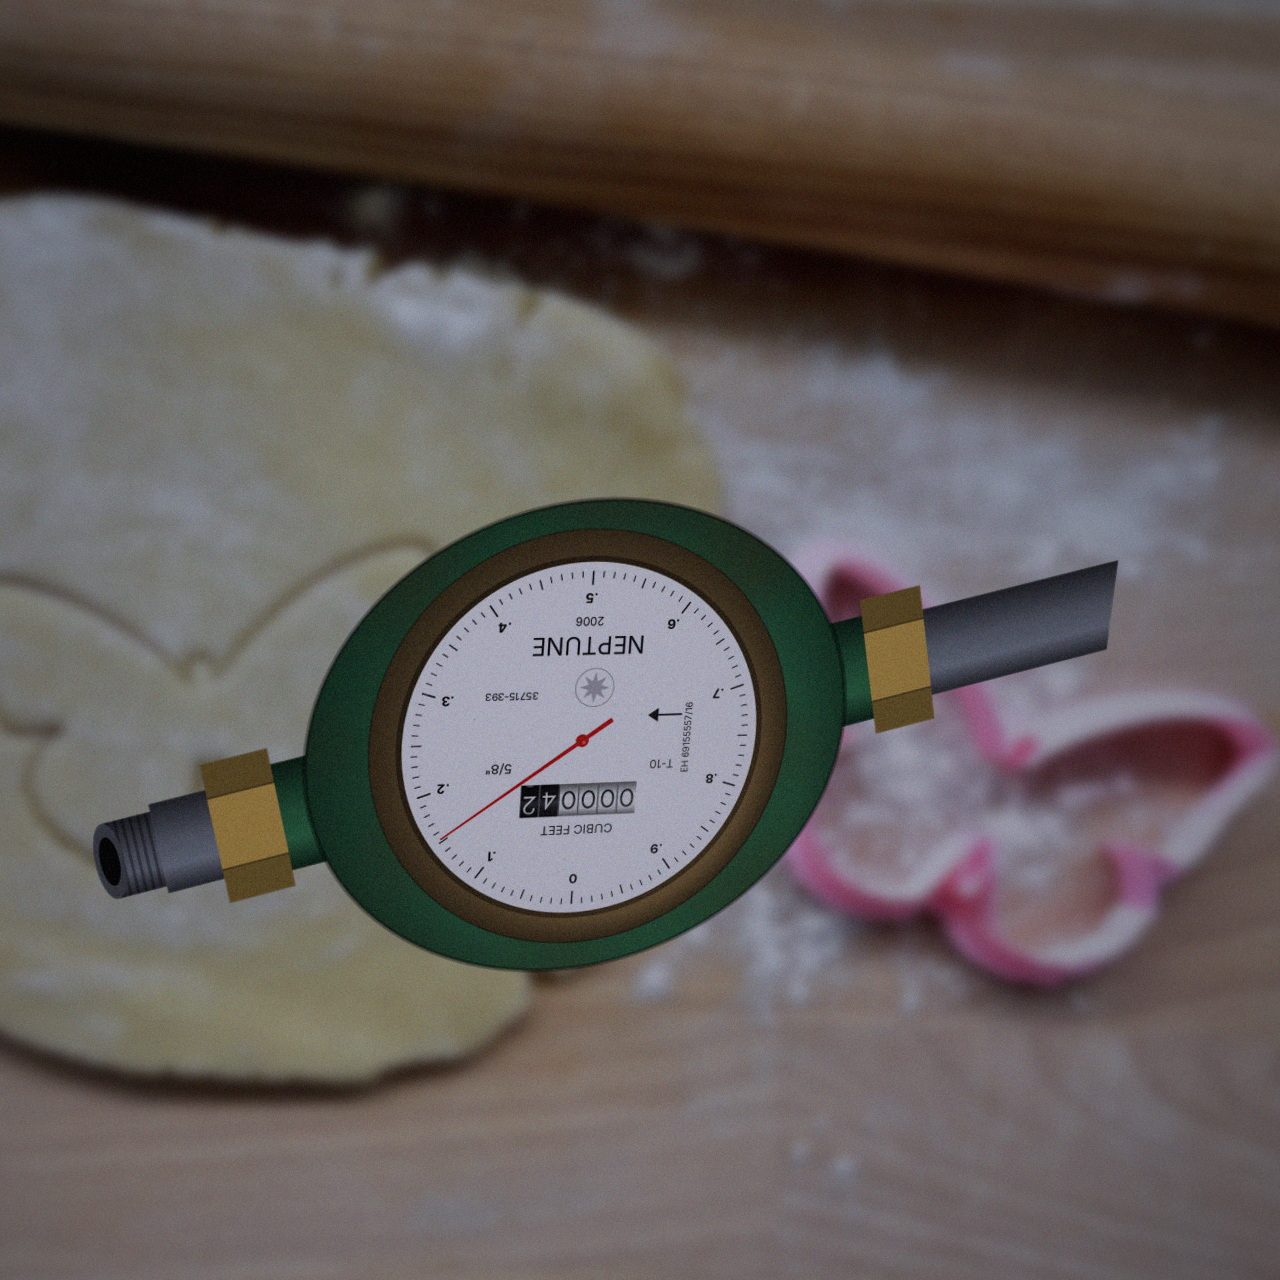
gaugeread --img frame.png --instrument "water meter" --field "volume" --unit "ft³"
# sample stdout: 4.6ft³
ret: 42.15ft³
